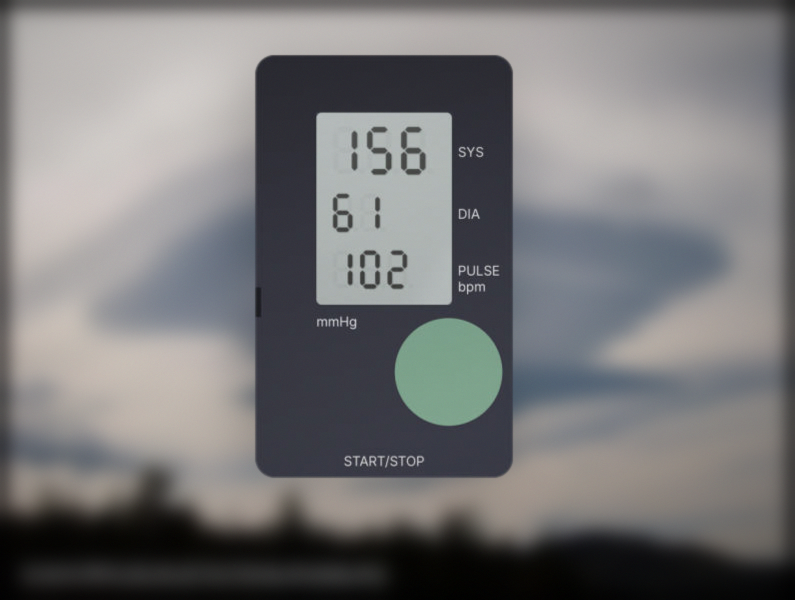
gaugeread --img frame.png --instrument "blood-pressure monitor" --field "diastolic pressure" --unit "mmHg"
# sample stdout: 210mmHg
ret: 61mmHg
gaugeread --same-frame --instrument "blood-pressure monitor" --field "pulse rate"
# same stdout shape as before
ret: 102bpm
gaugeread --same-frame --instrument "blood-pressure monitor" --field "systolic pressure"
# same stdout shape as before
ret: 156mmHg
